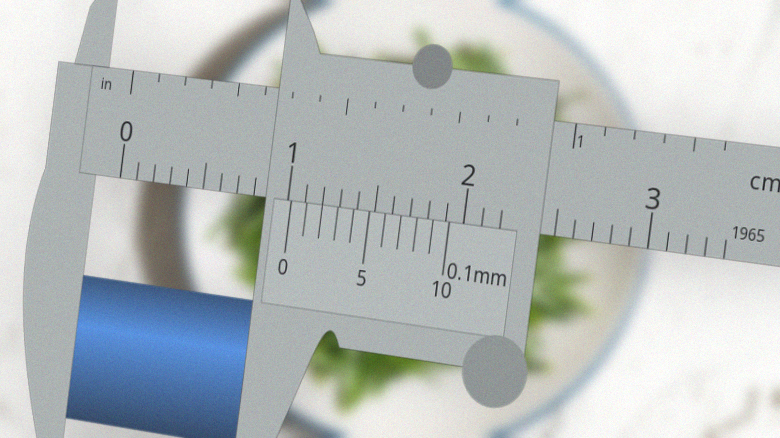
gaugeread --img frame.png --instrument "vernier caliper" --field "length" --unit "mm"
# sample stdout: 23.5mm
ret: 10.2mm
